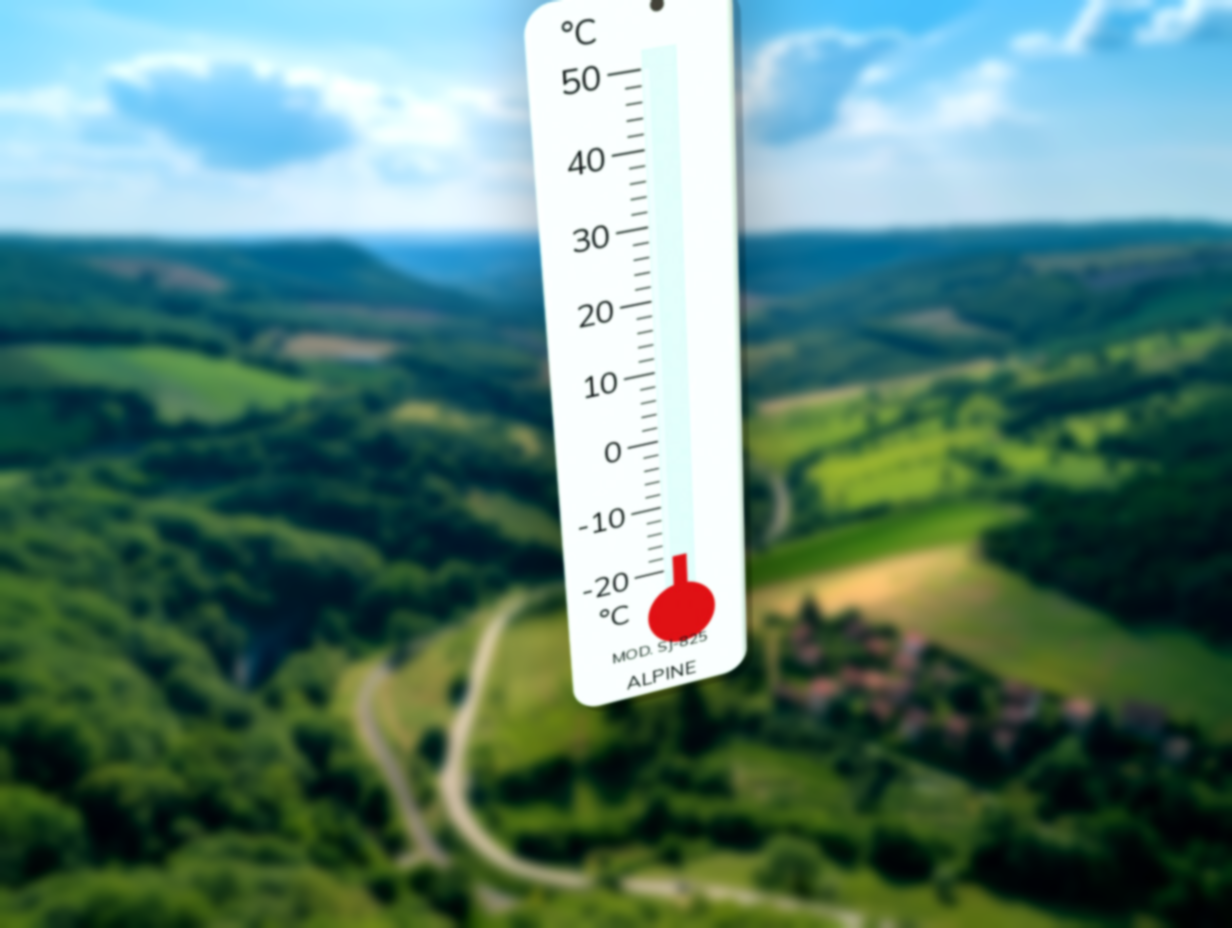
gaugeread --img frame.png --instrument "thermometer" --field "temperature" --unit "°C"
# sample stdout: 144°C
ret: -18°C
